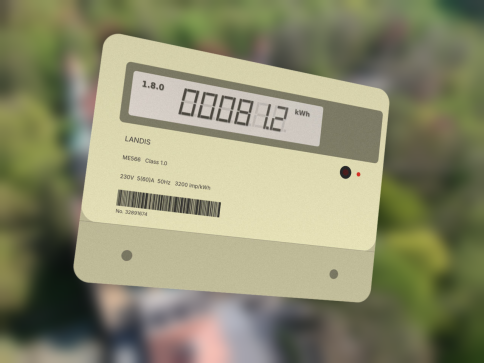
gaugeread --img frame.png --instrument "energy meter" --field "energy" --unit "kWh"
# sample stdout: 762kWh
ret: 81.2kWh
